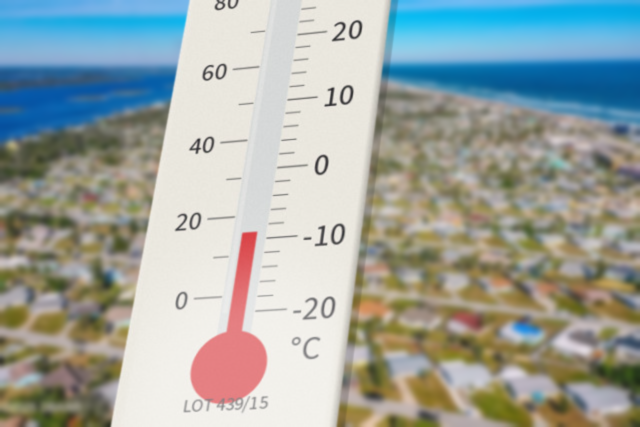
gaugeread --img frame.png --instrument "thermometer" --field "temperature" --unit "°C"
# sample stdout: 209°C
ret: -9°C
